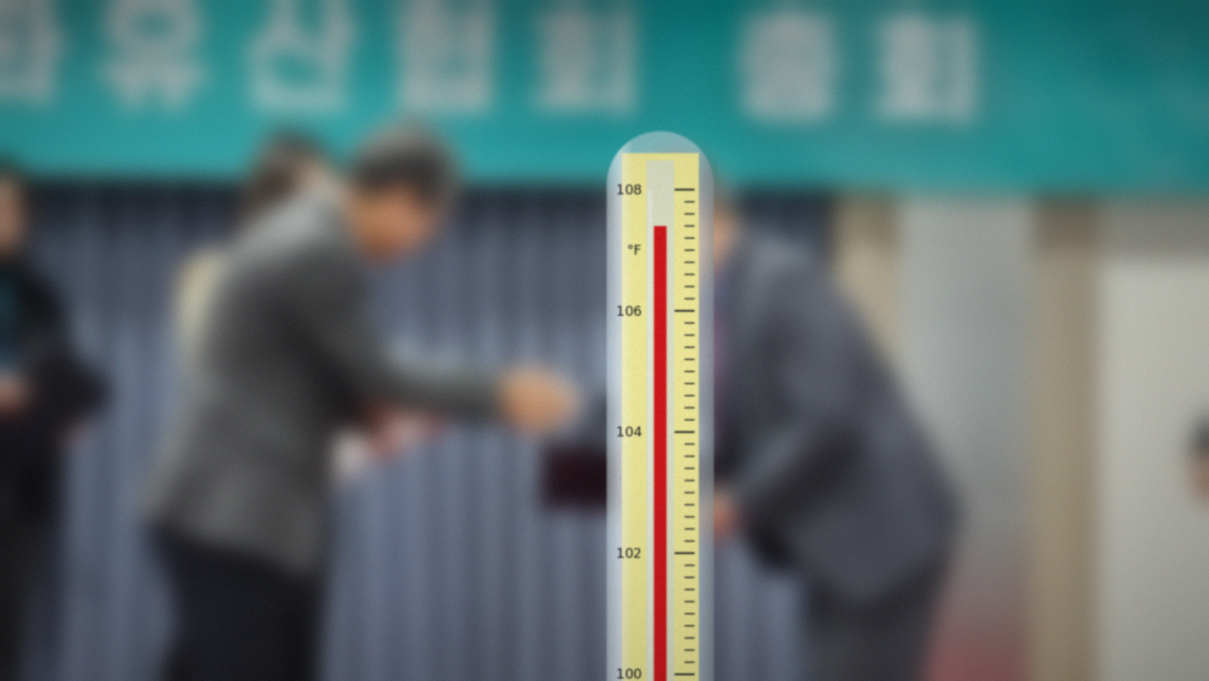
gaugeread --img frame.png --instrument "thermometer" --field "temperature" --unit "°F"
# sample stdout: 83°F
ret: 107.4°F
